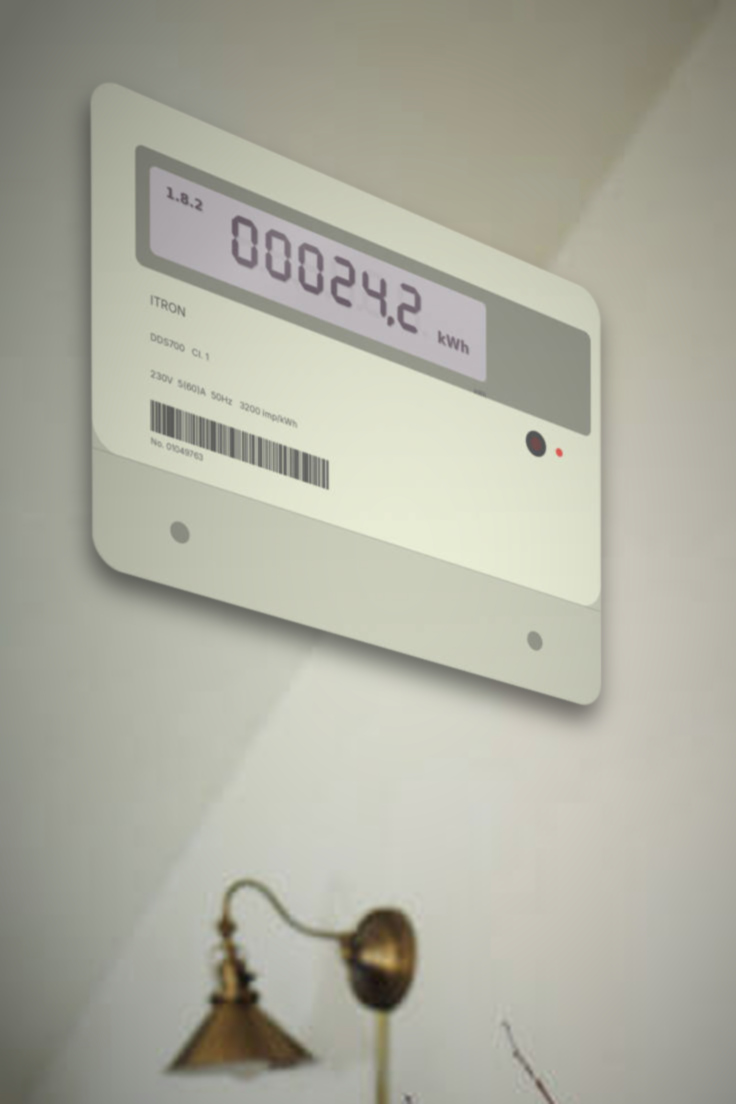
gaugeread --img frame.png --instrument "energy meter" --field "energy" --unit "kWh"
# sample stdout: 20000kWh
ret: 24.2kWh
